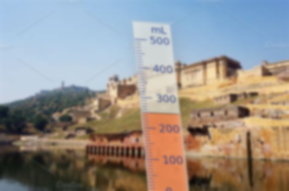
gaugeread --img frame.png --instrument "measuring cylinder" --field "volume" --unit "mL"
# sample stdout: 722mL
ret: 250mL
